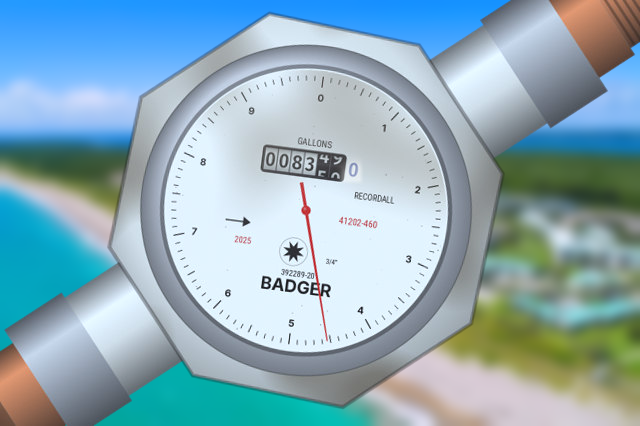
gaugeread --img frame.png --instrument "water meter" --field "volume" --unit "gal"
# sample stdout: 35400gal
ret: 83494.5gal
